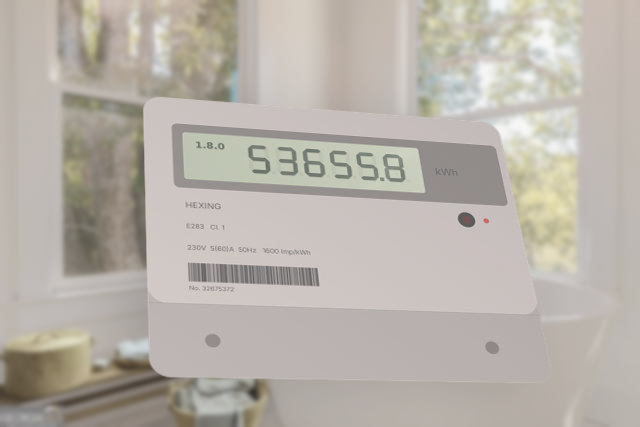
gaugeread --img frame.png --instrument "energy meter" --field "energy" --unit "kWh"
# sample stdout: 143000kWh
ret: 53655.8kWh
